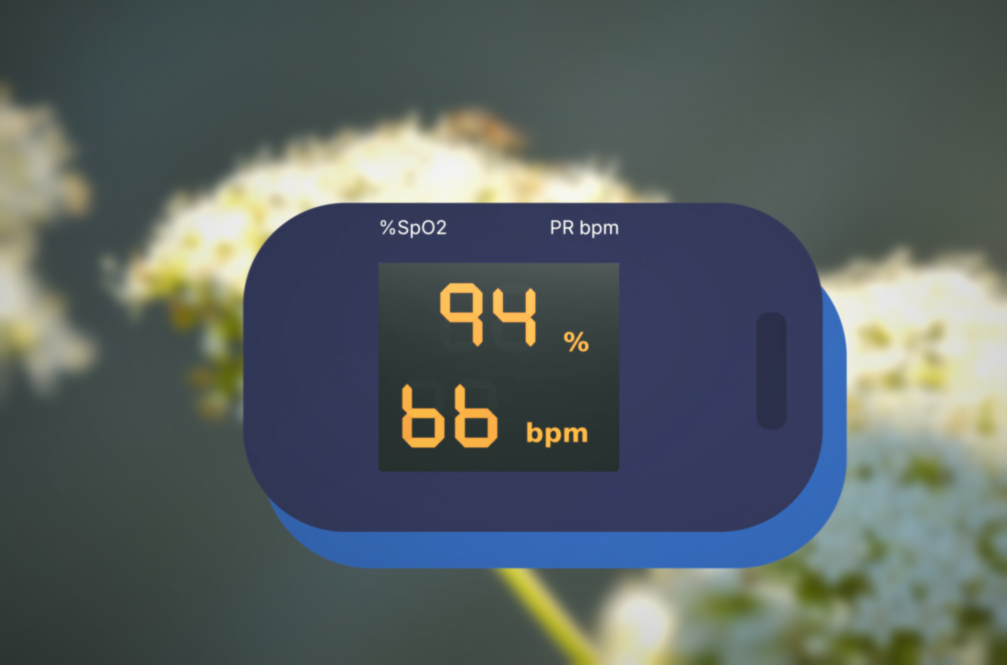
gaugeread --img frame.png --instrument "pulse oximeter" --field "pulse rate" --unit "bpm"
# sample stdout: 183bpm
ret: 66bpm
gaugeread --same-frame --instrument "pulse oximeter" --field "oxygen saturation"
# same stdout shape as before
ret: 94%
